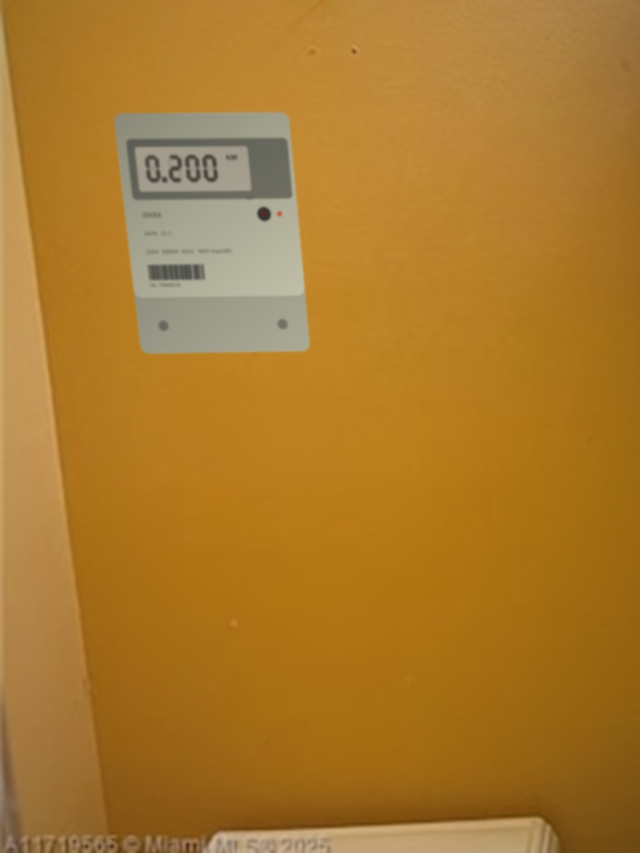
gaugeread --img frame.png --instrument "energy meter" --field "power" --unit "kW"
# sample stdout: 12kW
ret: 0.200kW
